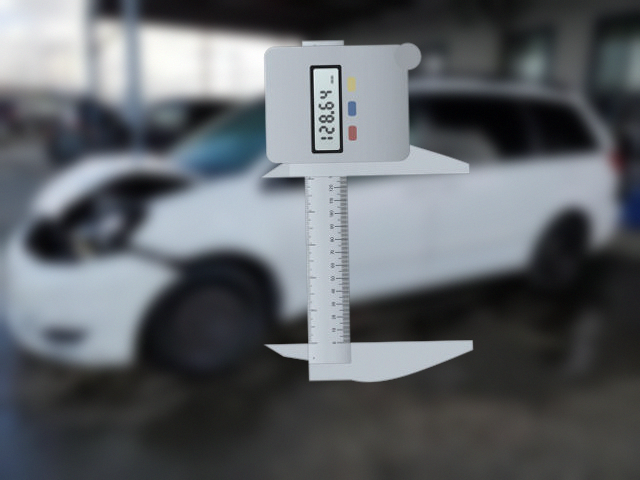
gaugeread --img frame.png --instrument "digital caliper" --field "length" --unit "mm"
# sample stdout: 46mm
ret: 128.64mm
